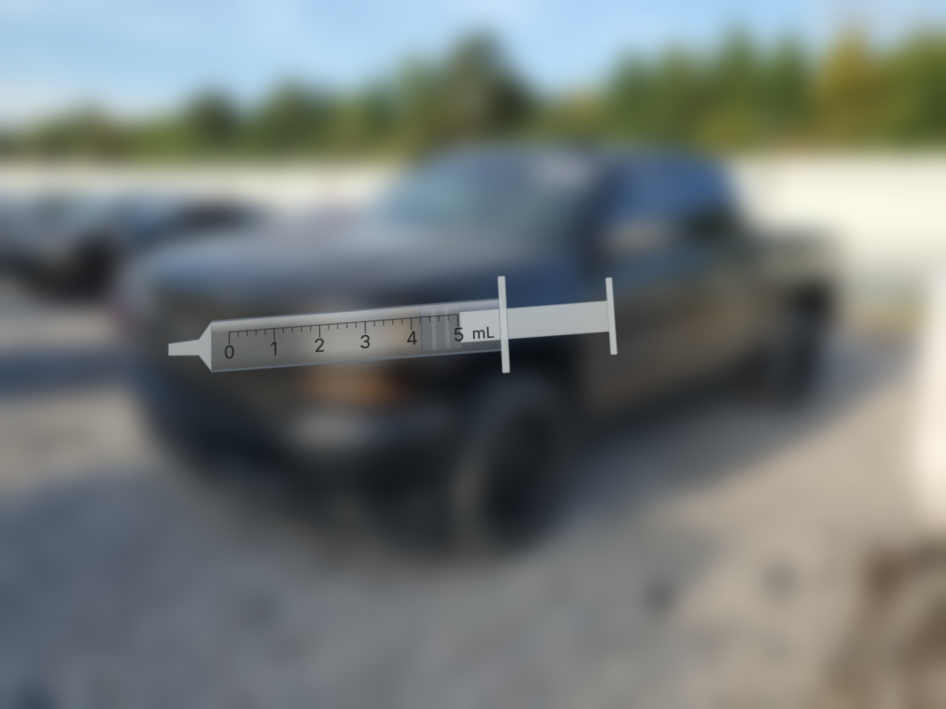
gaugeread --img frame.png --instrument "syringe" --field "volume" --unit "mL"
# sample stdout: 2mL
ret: 4.2mL
